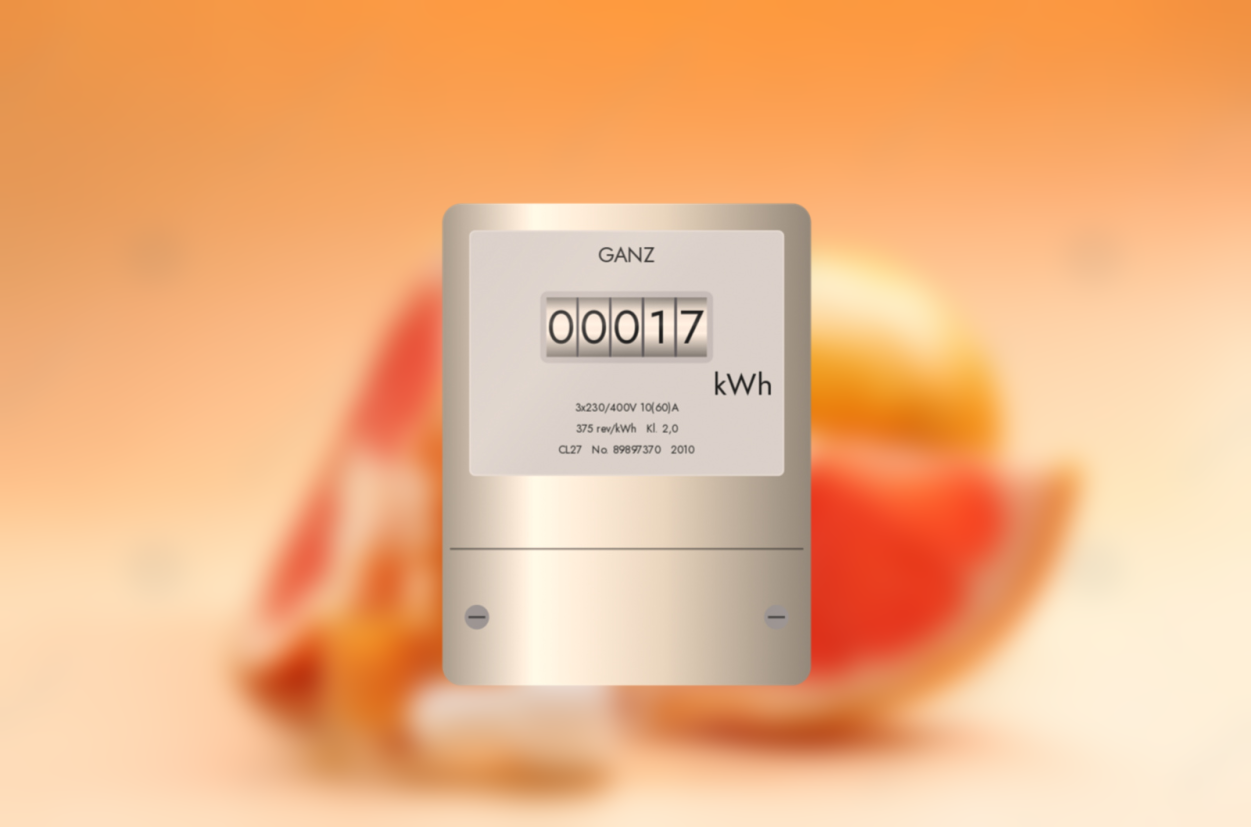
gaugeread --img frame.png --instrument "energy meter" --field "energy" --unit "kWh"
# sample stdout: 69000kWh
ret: 17kWh
